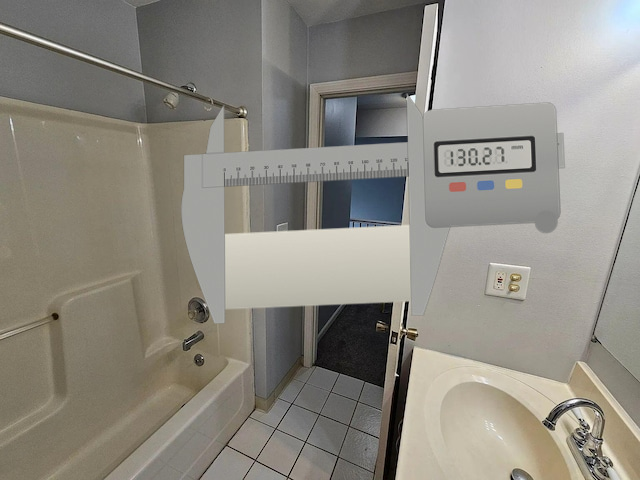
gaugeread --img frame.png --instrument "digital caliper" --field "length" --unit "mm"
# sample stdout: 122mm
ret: 130.27mm
